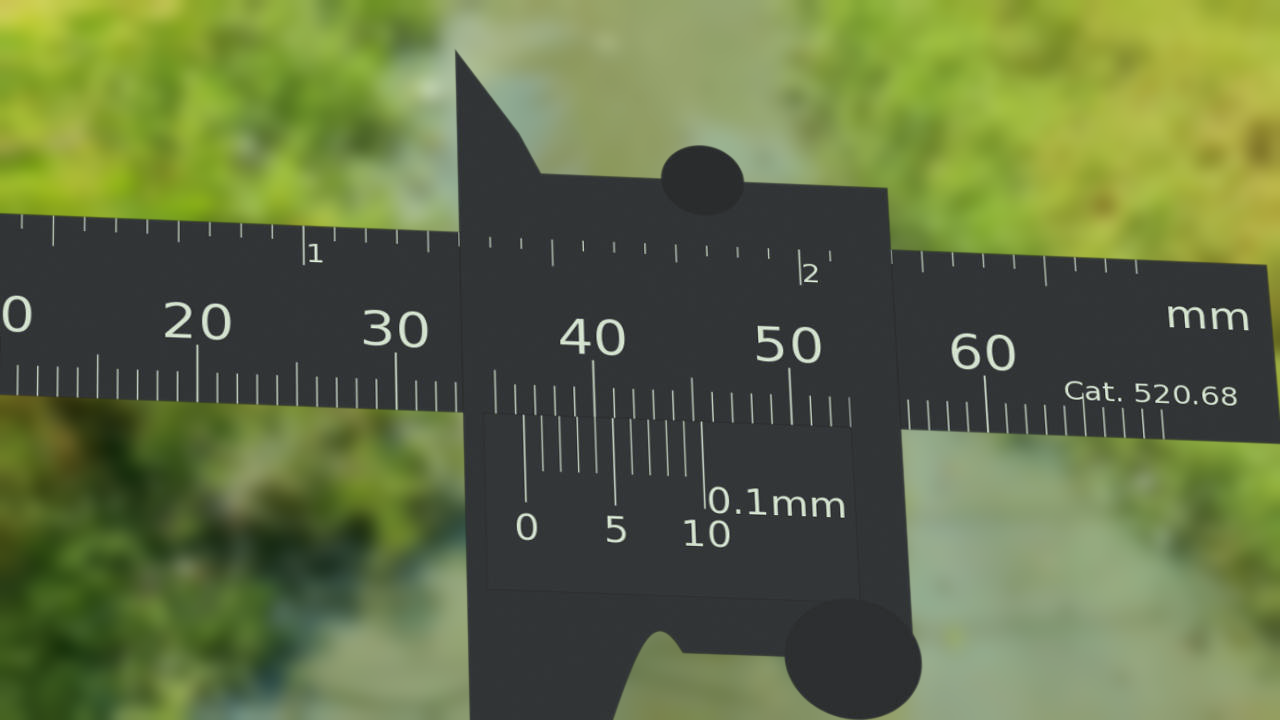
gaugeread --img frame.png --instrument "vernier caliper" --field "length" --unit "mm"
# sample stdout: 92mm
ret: 36.4mm
